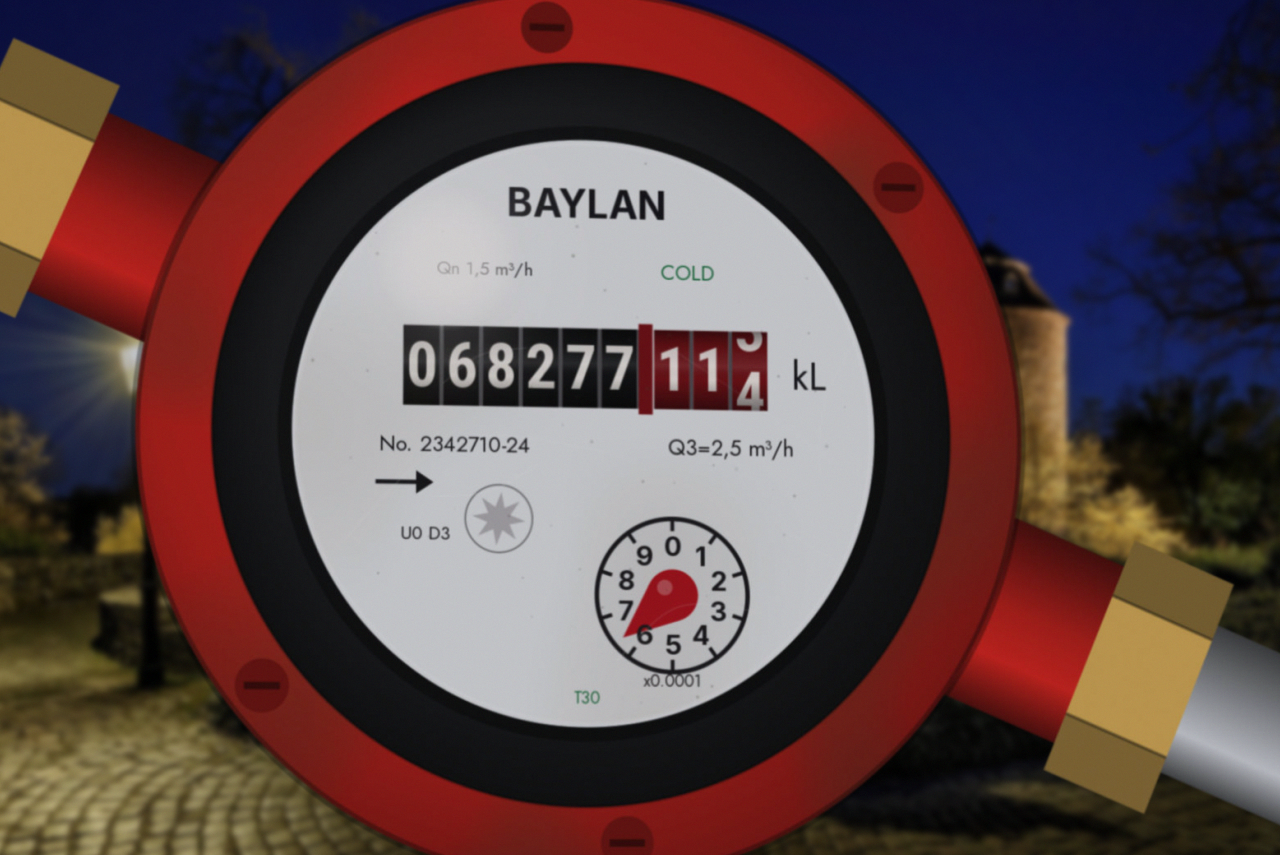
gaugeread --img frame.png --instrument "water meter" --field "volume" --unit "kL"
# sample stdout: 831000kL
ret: 68277.1136kL
